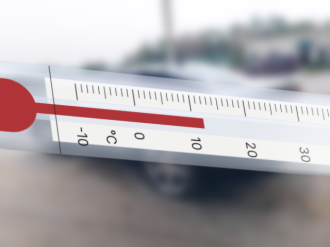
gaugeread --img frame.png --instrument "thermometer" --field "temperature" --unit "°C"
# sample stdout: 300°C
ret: 12°C
